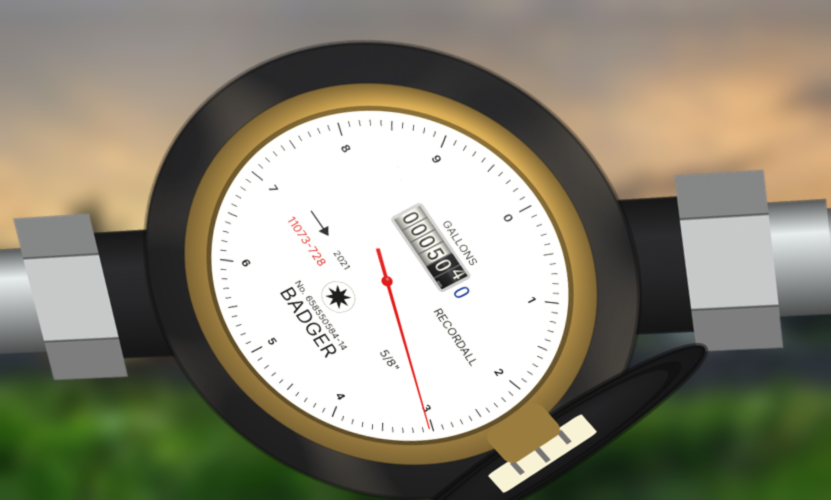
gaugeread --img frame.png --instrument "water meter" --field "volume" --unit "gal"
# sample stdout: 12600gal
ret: 5043.0gal
